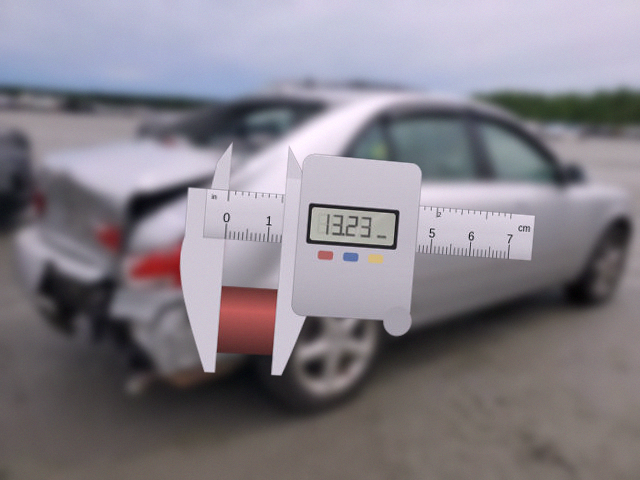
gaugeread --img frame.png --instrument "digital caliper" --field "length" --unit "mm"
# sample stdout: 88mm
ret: 13.23mm
